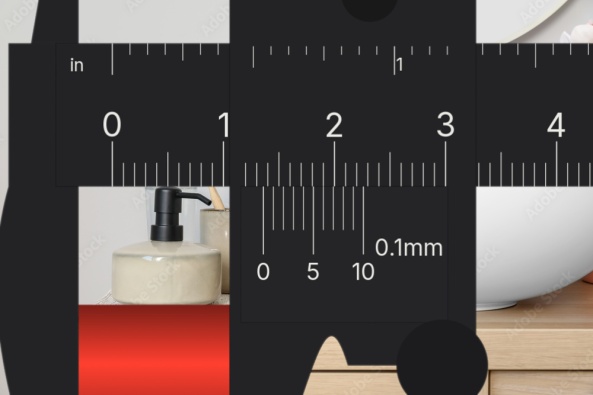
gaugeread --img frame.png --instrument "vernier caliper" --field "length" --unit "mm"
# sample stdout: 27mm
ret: 13.6mm
